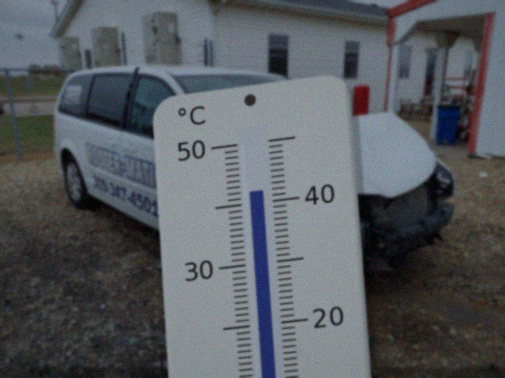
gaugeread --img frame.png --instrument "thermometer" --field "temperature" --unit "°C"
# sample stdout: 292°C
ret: 42°C
